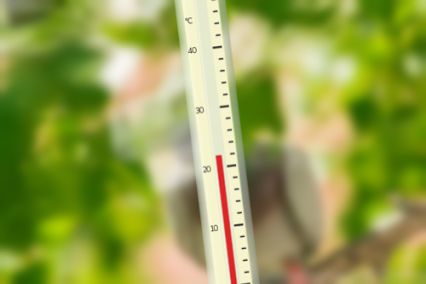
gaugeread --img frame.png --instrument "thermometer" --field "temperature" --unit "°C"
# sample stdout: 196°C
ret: 22°C
